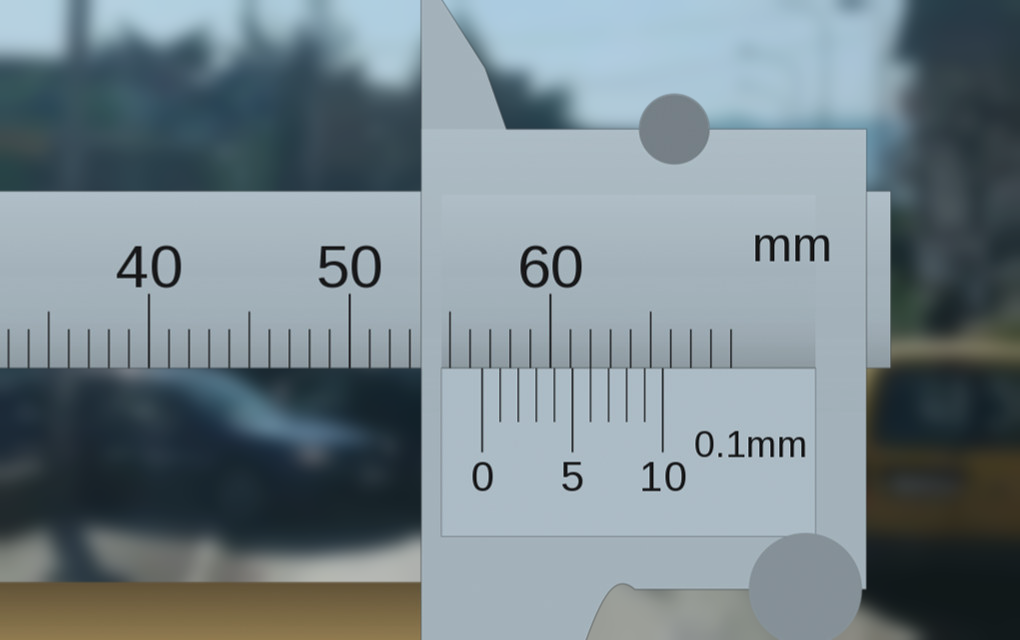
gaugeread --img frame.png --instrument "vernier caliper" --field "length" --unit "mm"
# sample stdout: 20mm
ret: 56.6mm
